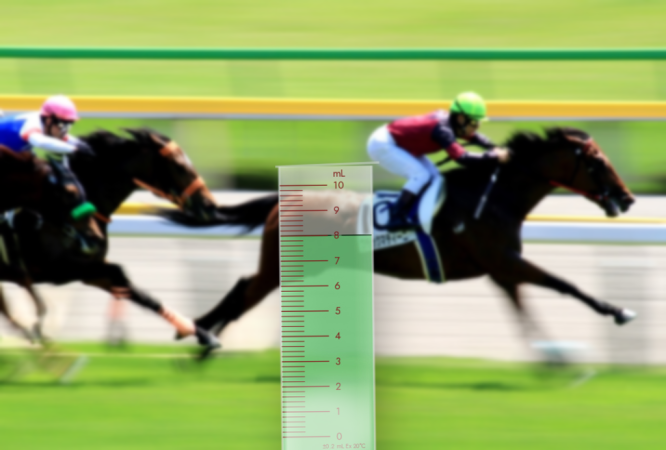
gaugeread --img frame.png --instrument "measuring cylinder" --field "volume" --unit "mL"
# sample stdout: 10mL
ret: 8mL
